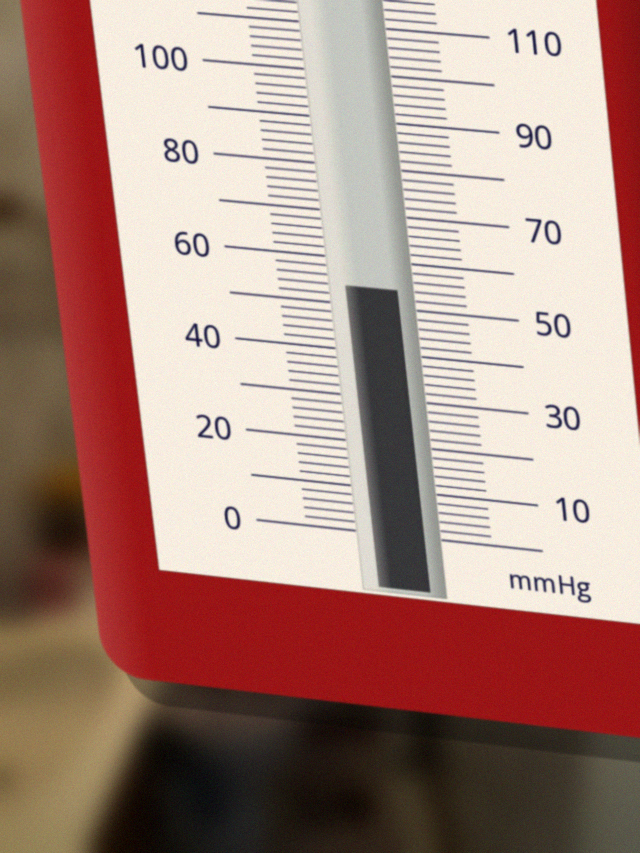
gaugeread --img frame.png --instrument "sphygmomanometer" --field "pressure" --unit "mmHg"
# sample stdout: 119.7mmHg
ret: 54mmHg
